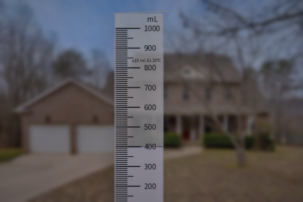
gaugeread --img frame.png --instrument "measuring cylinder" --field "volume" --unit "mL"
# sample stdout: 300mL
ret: 400mL
